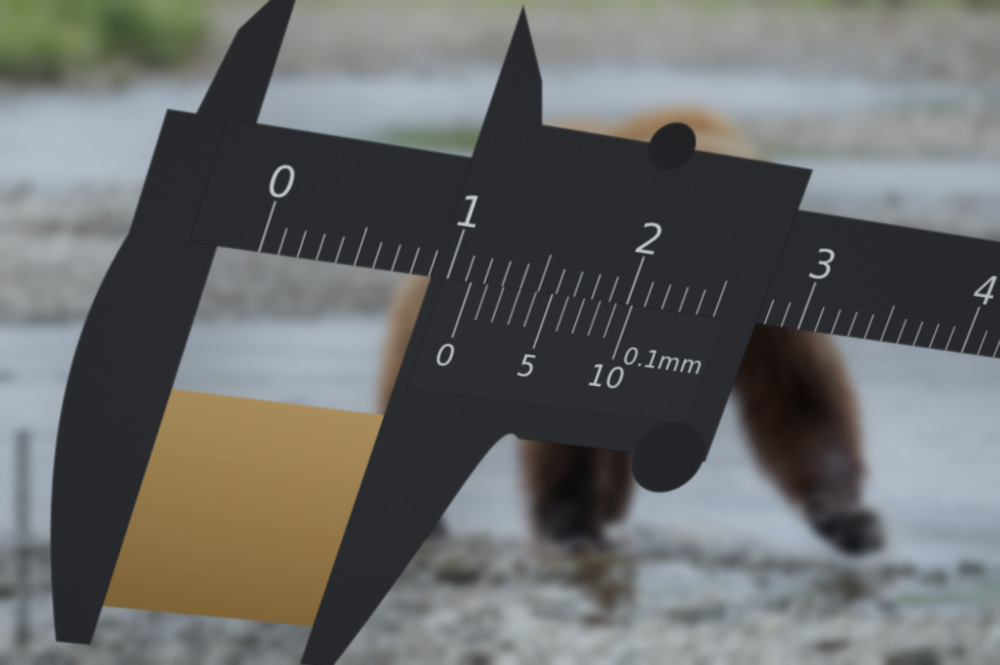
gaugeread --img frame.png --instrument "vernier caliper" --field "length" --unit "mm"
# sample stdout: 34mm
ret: 11.3mm
